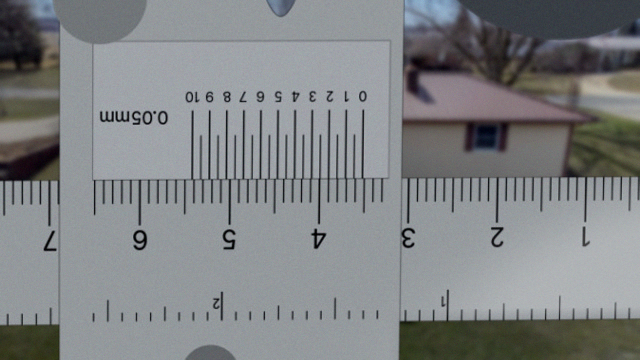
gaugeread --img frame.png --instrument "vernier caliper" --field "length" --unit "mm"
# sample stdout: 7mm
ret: 35.2mm
